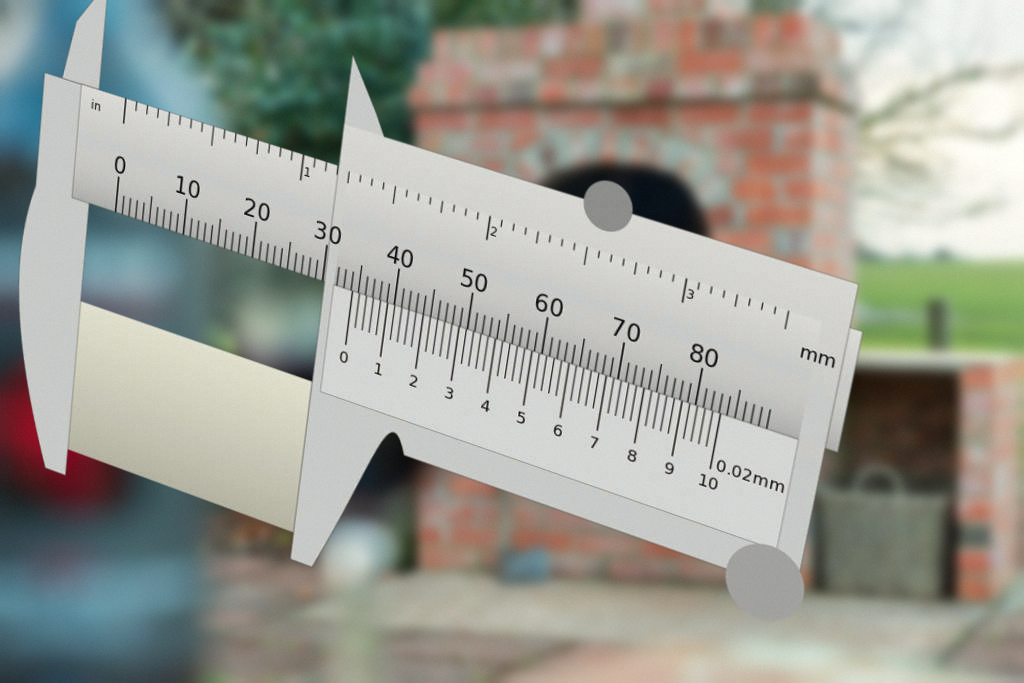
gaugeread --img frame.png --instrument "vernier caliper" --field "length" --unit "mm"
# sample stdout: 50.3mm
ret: 34.2mm
